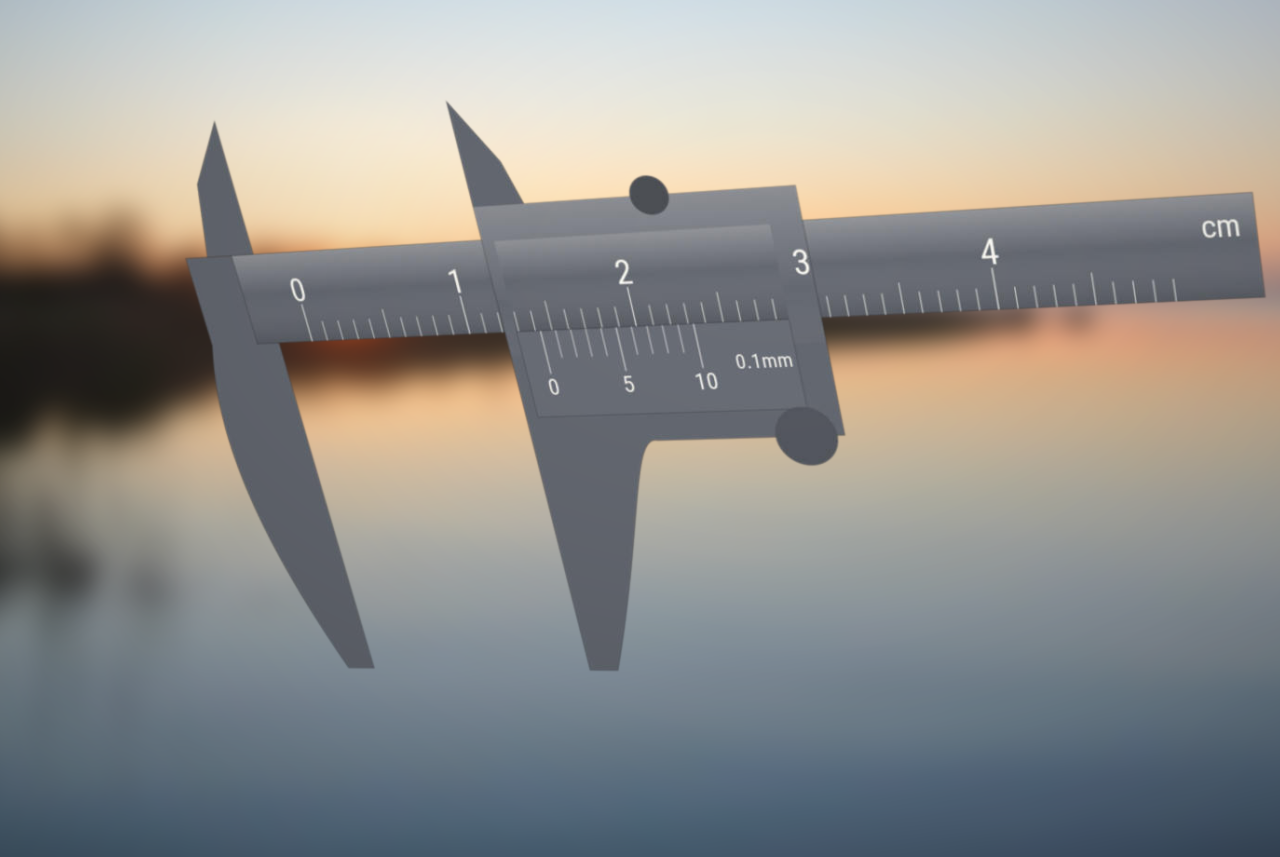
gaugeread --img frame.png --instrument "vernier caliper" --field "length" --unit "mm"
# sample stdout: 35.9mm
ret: 14.3mm
